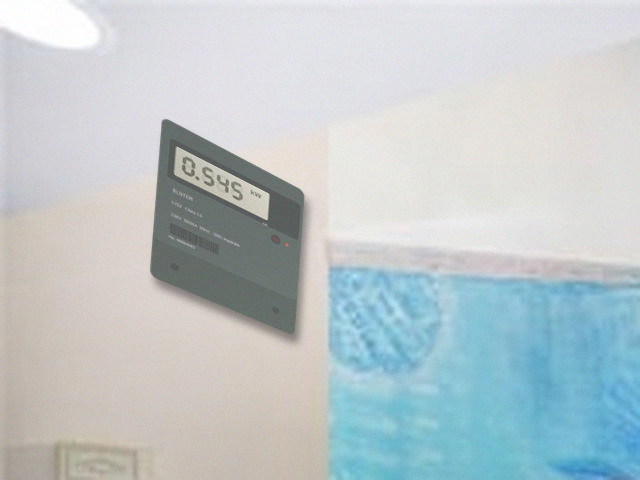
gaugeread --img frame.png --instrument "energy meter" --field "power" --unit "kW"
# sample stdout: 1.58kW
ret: 0.545kW
